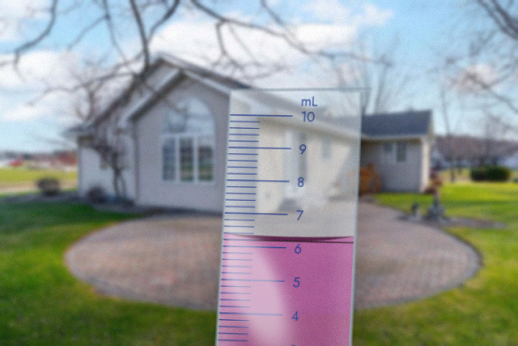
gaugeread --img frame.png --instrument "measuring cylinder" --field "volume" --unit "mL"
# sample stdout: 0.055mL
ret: 6.2mL
